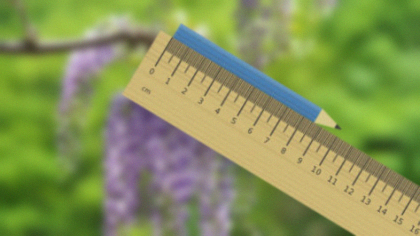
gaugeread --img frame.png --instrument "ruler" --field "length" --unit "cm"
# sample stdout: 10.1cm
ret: 10cm
